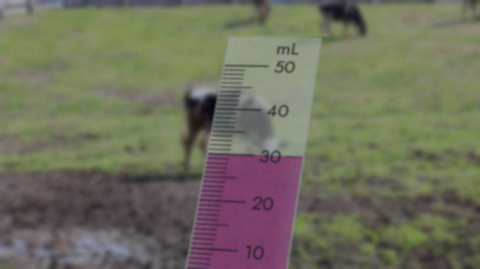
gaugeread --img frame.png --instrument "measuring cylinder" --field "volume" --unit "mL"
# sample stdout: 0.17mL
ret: 30mL
